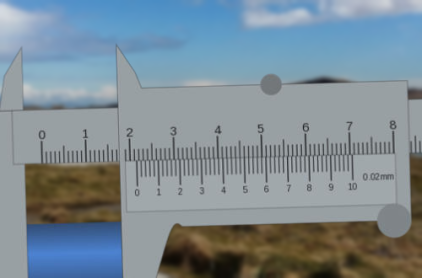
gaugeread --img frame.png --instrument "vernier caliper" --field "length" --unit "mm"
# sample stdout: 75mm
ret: 21.5mm
